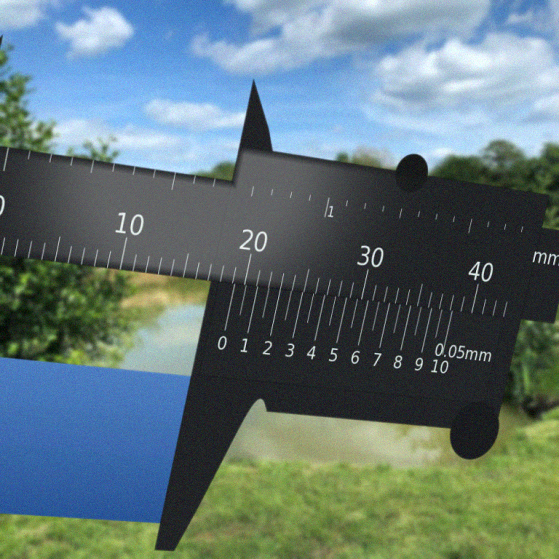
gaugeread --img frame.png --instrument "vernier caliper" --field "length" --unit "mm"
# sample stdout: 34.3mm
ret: 19.2mm
